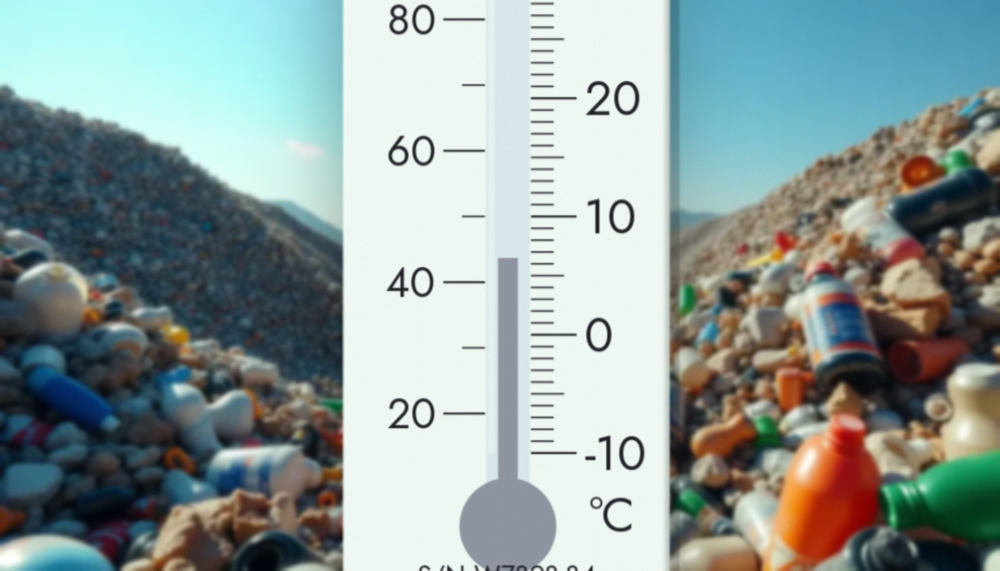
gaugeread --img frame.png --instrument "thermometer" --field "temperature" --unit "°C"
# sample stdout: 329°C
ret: 6.5°C
